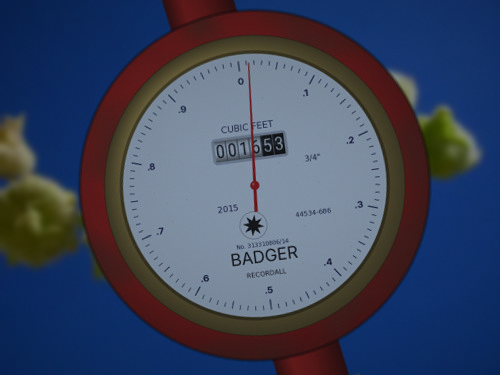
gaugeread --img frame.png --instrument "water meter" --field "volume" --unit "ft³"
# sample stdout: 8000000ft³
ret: 1653.01ft³
